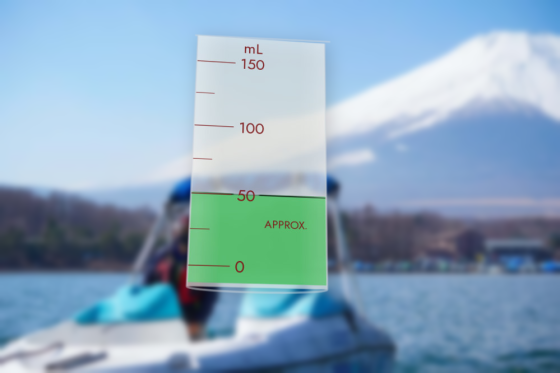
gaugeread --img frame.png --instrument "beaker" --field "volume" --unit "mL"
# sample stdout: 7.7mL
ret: 50mL
